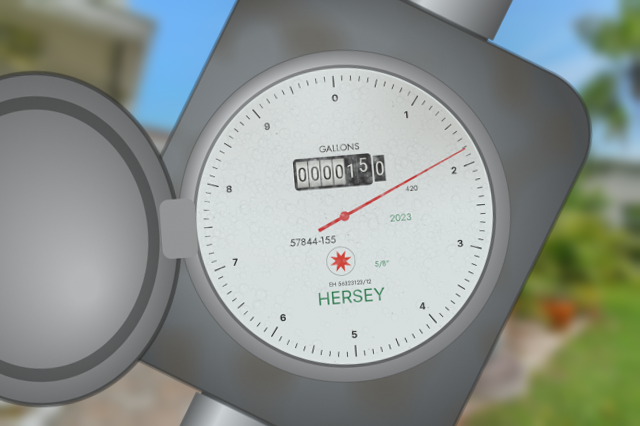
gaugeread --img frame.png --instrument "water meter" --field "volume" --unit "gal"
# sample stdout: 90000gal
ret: 151.8gal
